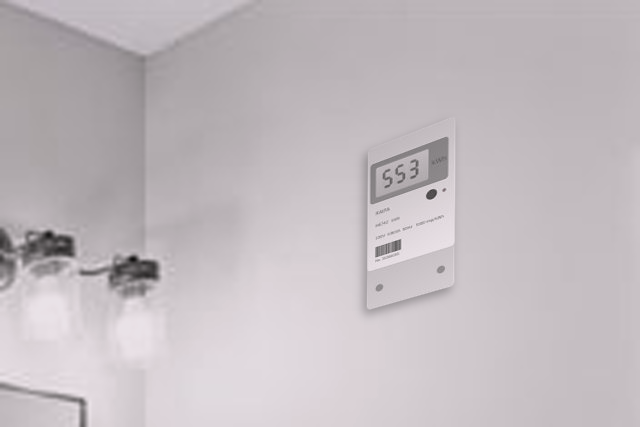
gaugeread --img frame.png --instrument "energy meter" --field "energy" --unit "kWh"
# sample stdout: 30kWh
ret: 553kWh
